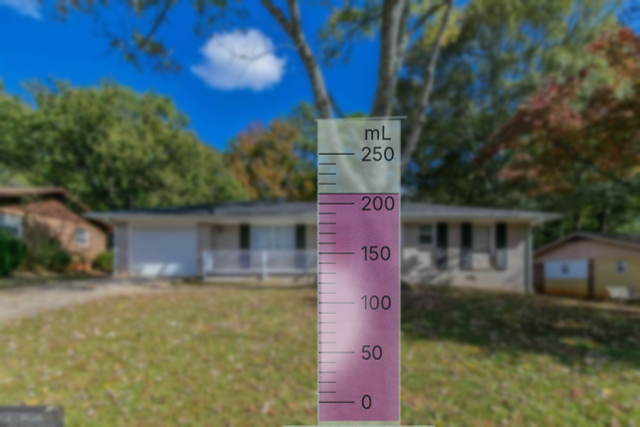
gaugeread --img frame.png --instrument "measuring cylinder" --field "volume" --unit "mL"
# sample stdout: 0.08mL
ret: 210mL
